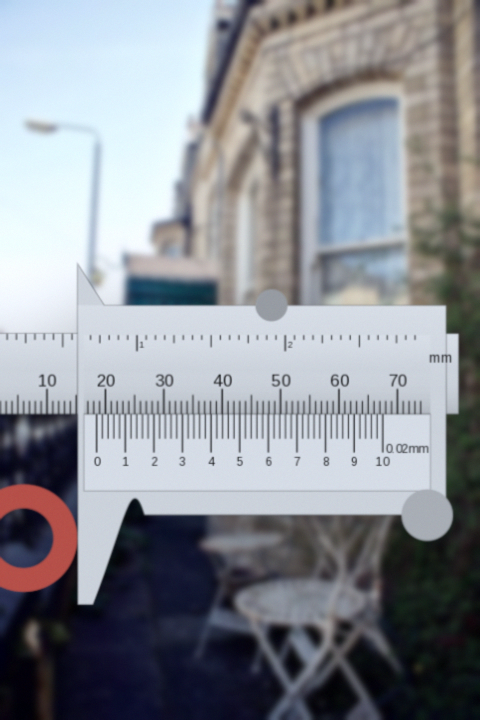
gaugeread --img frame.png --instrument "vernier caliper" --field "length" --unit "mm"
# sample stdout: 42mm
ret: 18.5mm
